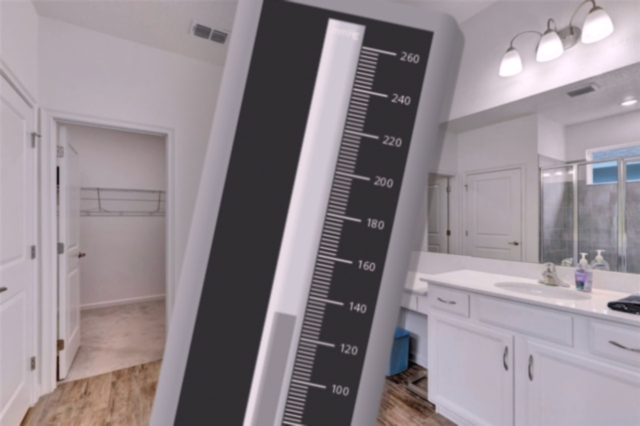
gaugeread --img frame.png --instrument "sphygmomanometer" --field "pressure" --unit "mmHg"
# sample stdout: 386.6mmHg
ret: 130mmHg
